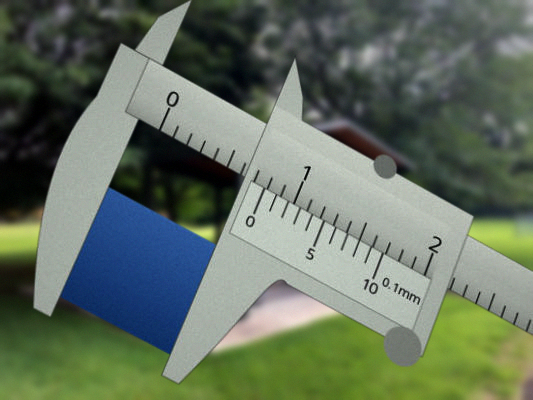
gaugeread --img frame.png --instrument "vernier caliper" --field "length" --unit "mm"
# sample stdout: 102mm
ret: 7.8mm
